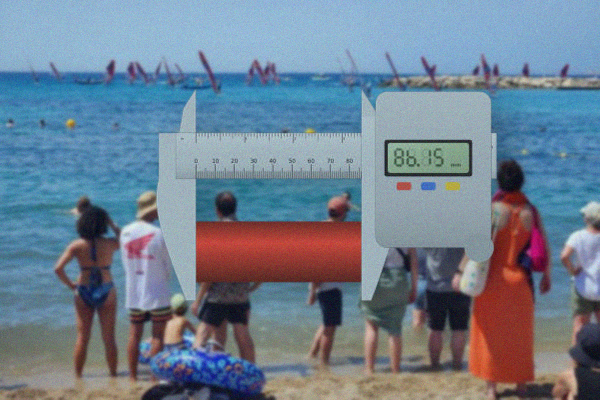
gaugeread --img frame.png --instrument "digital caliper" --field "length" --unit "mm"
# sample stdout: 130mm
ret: 86.15mm
